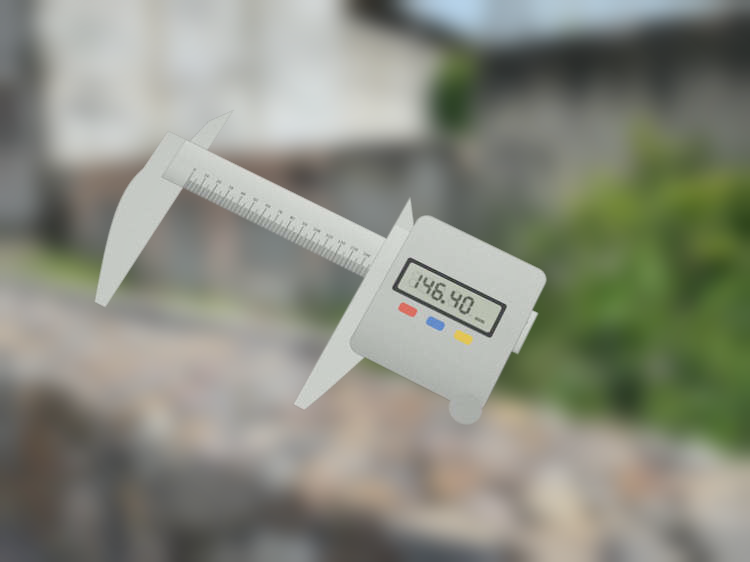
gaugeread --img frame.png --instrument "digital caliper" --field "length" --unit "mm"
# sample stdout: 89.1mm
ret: 146.40mm
